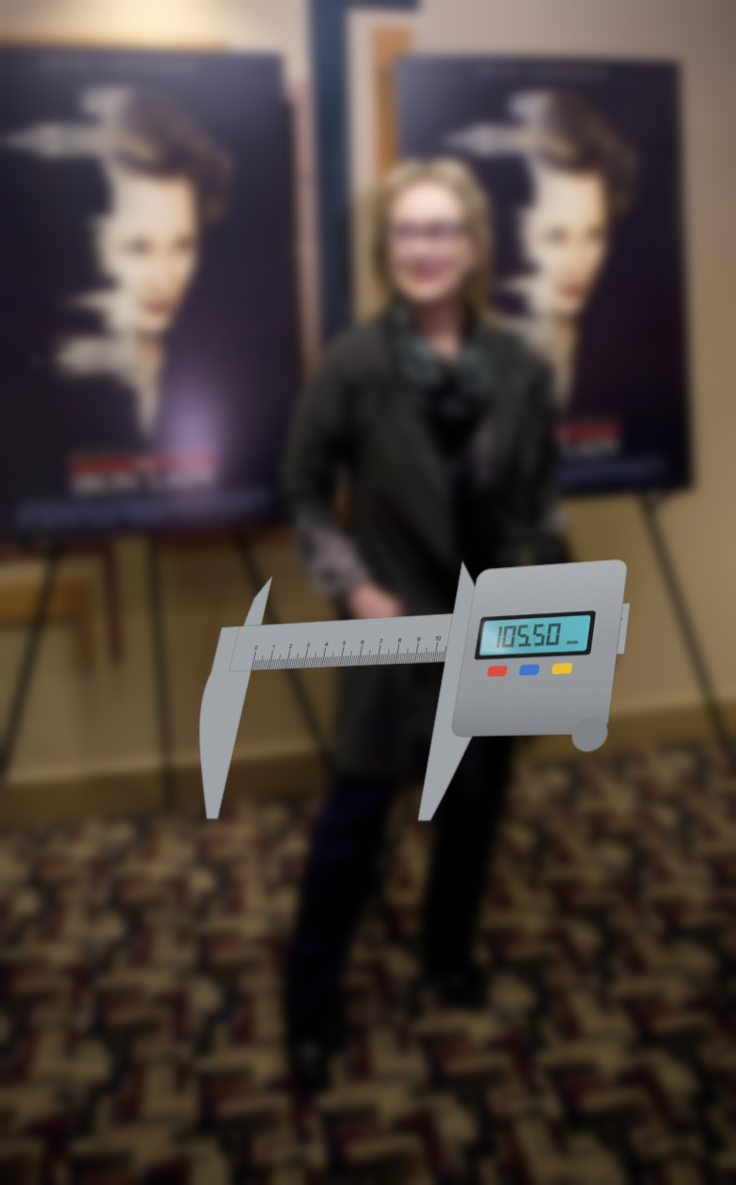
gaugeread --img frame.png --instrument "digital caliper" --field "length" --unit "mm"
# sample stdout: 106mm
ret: 105.50mm
